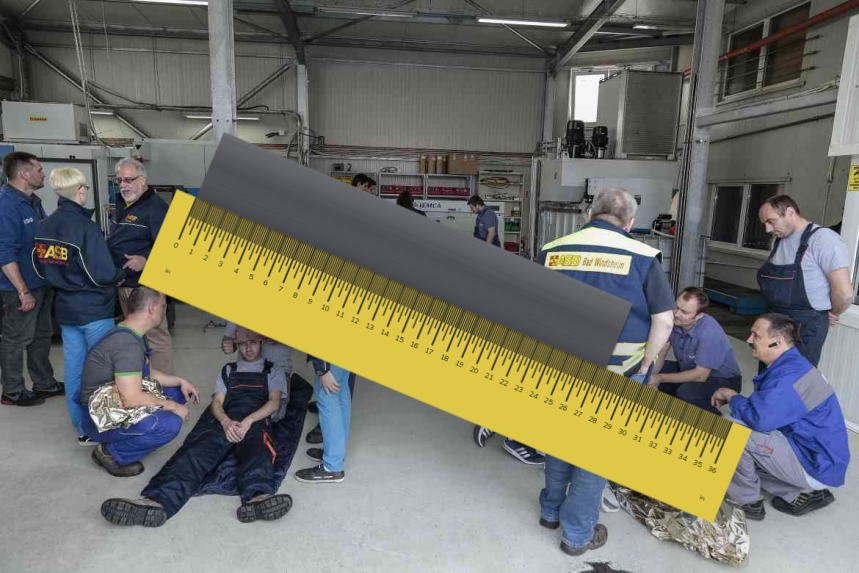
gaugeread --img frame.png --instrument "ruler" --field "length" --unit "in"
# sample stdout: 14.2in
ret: 27.5in
